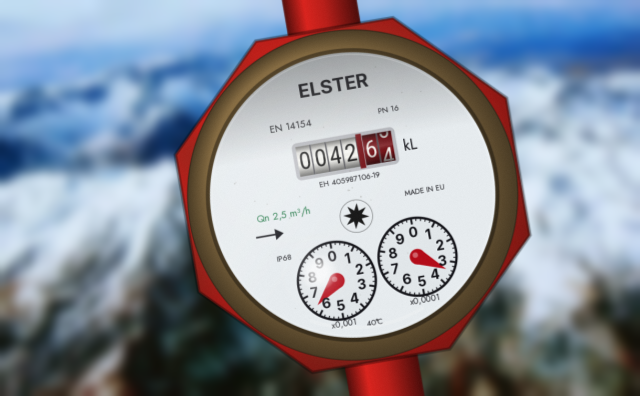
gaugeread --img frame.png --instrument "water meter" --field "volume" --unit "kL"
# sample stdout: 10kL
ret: 42.6363kL
